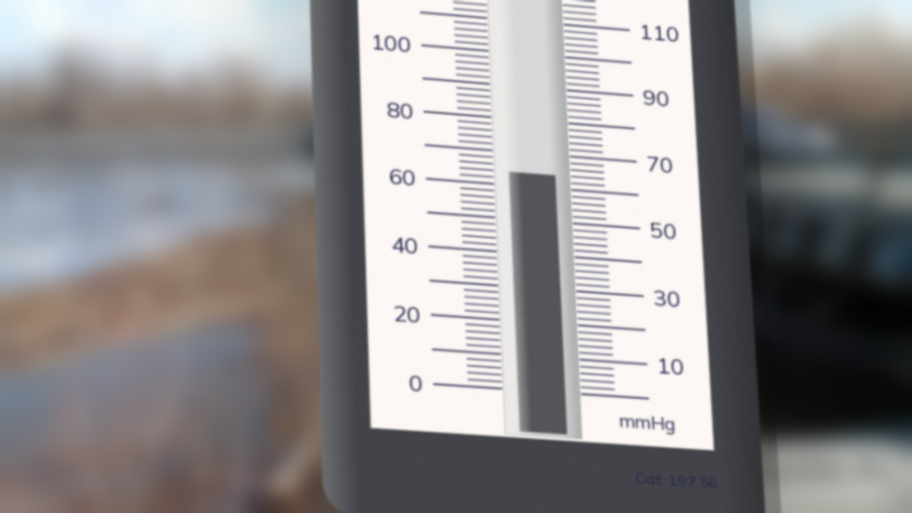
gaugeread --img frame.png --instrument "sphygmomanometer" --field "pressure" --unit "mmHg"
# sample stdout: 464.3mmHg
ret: 64mmHg
